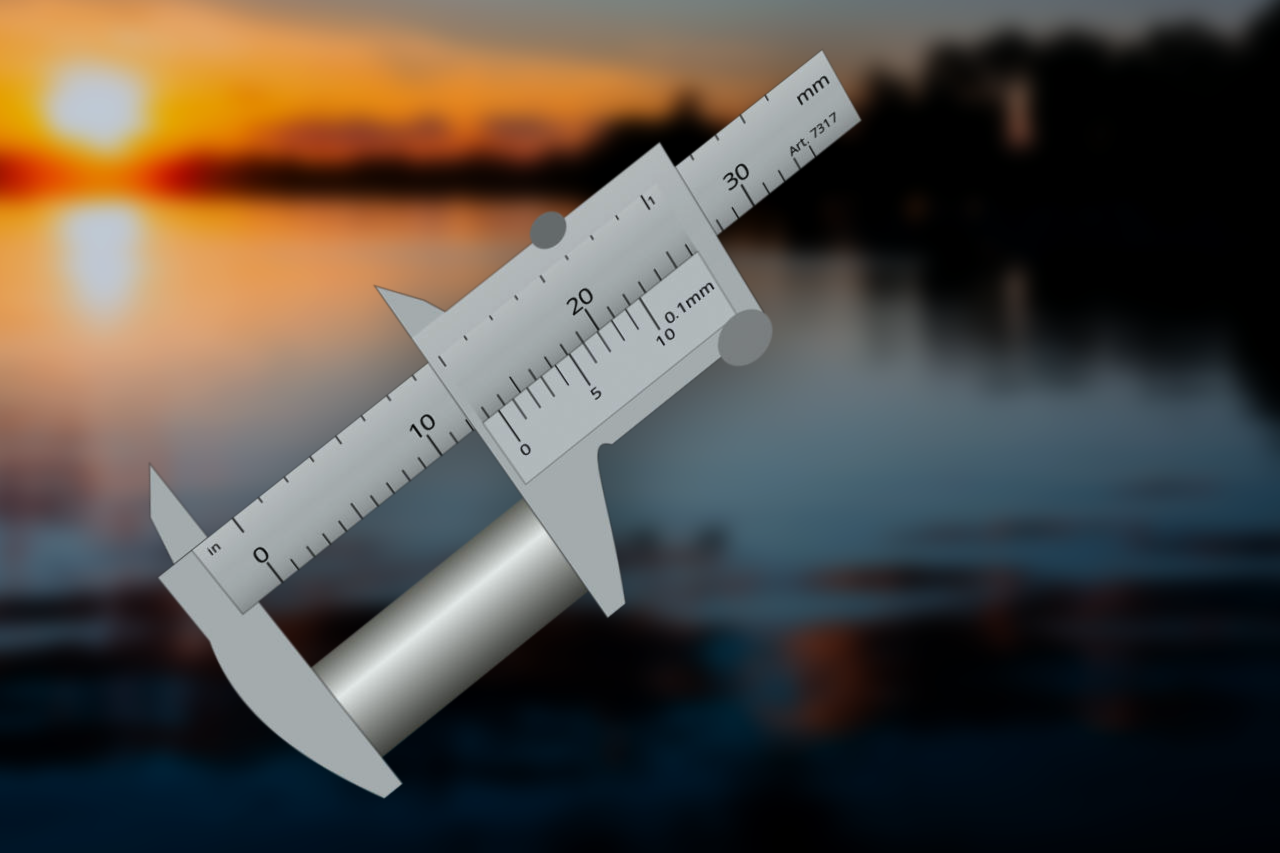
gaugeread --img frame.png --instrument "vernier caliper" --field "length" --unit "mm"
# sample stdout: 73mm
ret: 13.6mm
